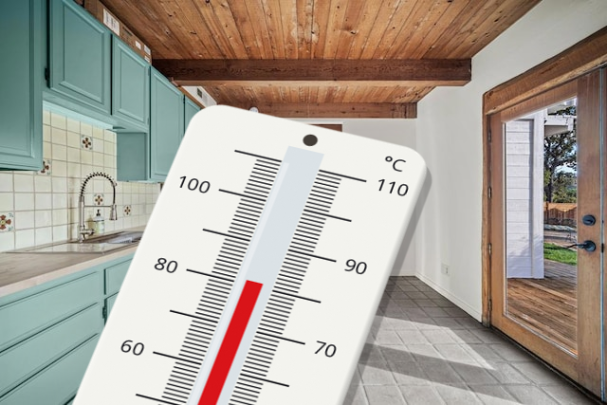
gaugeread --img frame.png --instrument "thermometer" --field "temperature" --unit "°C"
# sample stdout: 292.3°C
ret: 81°C
